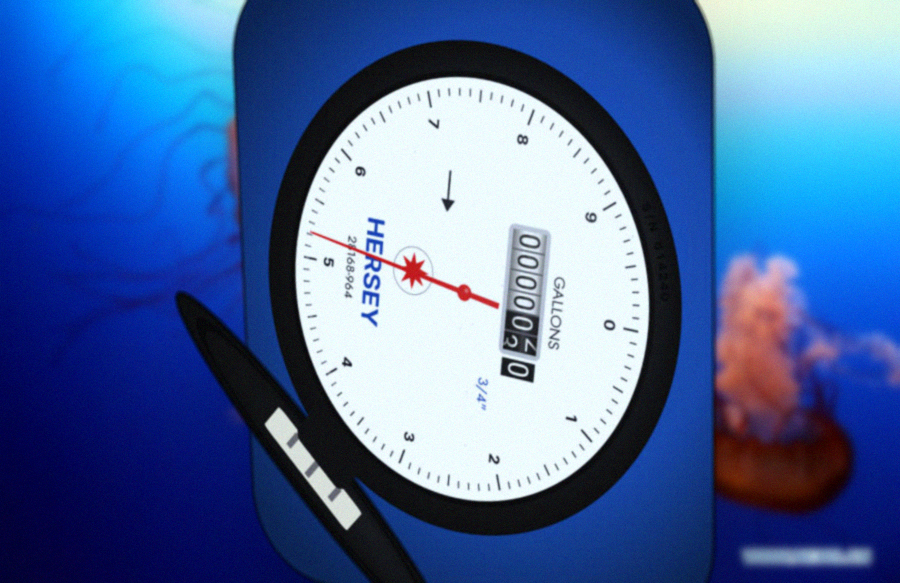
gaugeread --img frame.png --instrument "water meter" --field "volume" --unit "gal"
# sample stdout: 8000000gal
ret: 25.2gal
